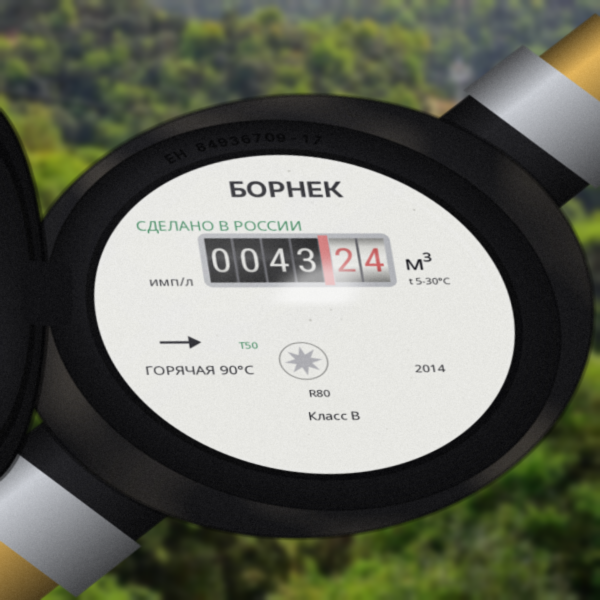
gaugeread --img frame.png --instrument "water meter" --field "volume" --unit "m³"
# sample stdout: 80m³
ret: 43.24m³
